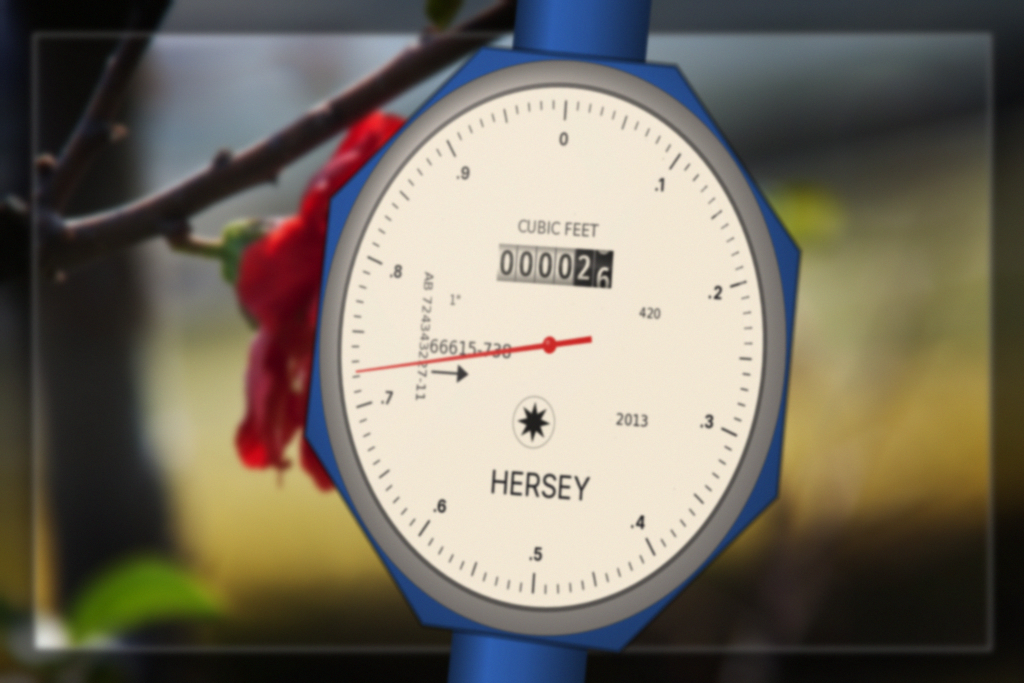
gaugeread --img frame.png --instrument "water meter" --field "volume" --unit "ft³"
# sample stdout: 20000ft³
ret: 25.72ft³
